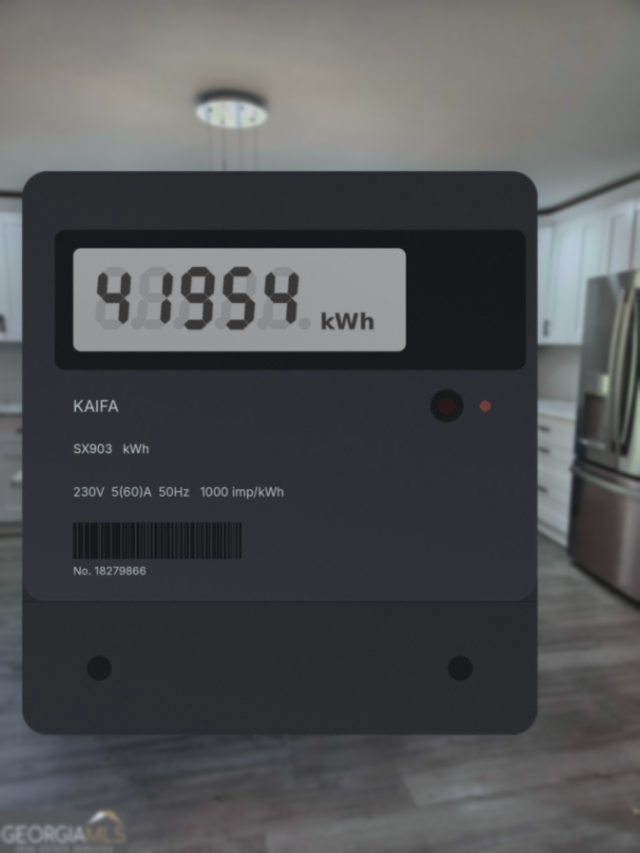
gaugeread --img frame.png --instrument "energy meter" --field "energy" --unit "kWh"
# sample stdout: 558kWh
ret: 41954kWh
